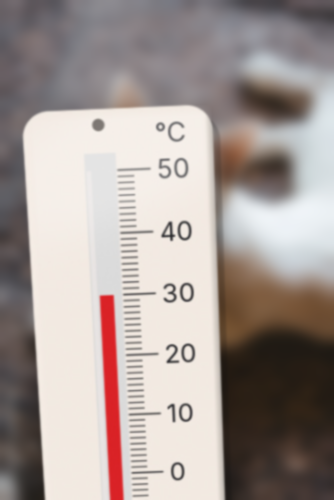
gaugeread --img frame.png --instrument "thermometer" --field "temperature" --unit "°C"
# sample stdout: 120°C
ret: 30°C
